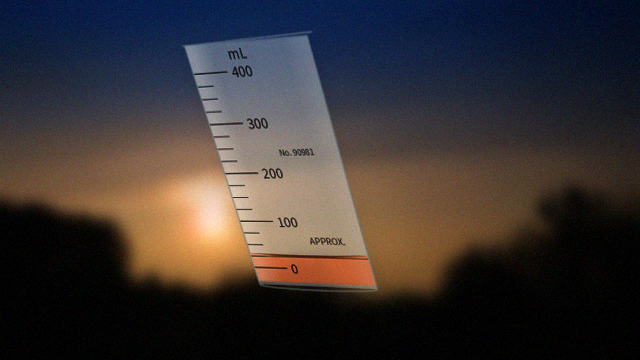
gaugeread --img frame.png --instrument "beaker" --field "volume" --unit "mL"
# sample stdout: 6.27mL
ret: 25mL
